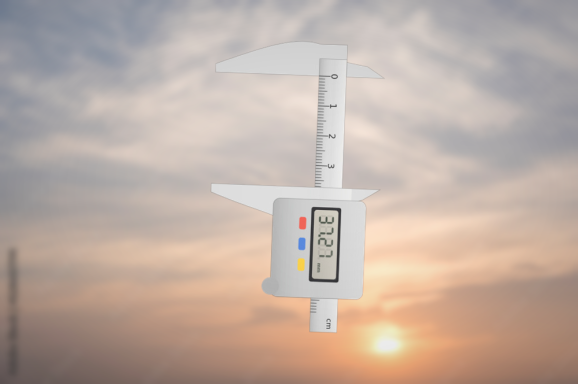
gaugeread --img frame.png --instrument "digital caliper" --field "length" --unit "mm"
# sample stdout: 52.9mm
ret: 37.27mm
